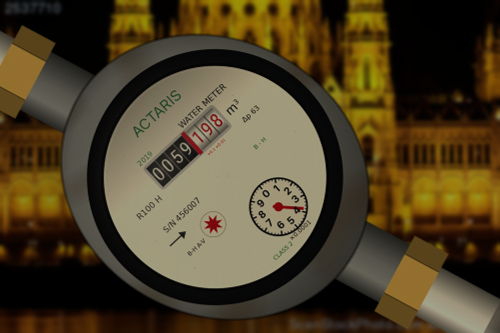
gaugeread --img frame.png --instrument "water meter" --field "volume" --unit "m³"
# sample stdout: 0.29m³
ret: 59.1983m³
